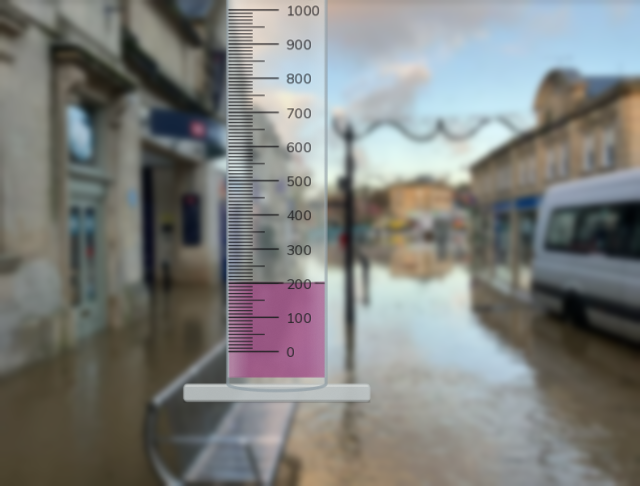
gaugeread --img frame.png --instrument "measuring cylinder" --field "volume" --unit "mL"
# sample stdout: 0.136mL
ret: 200mL
